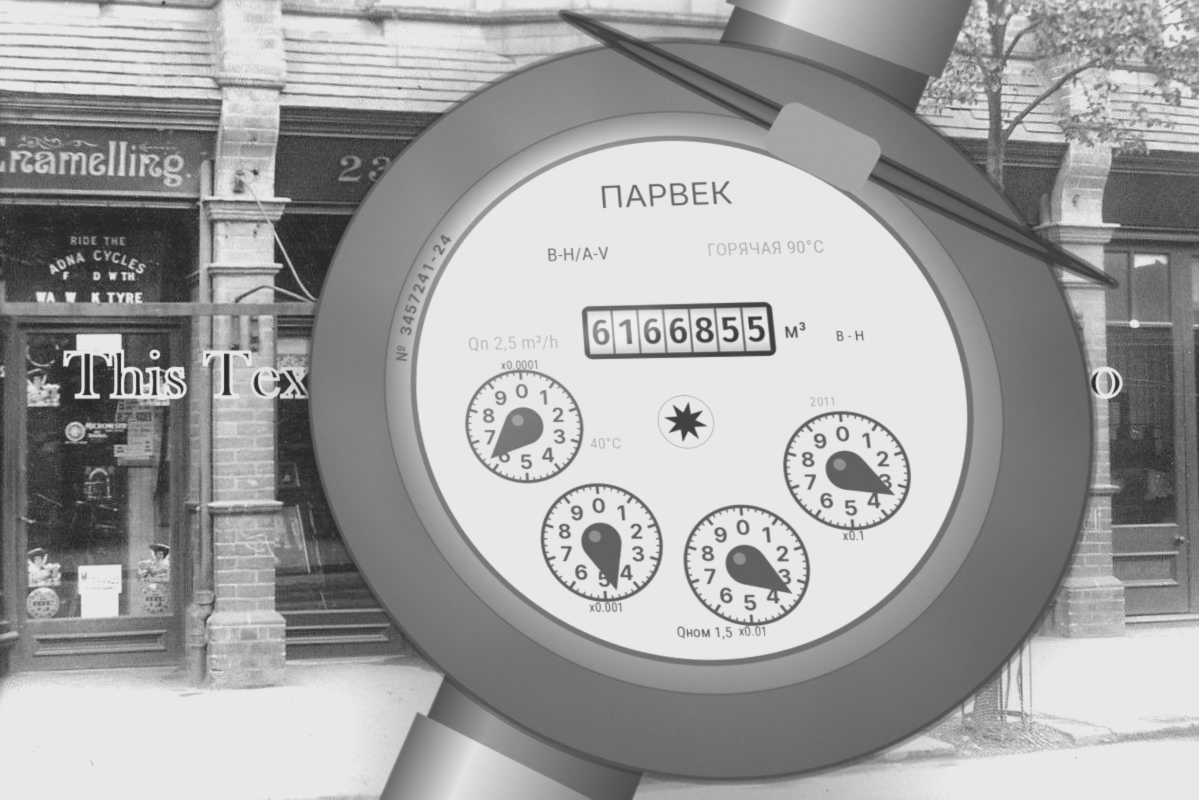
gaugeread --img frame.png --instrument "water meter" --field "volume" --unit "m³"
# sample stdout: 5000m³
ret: 6166855.3346m³
